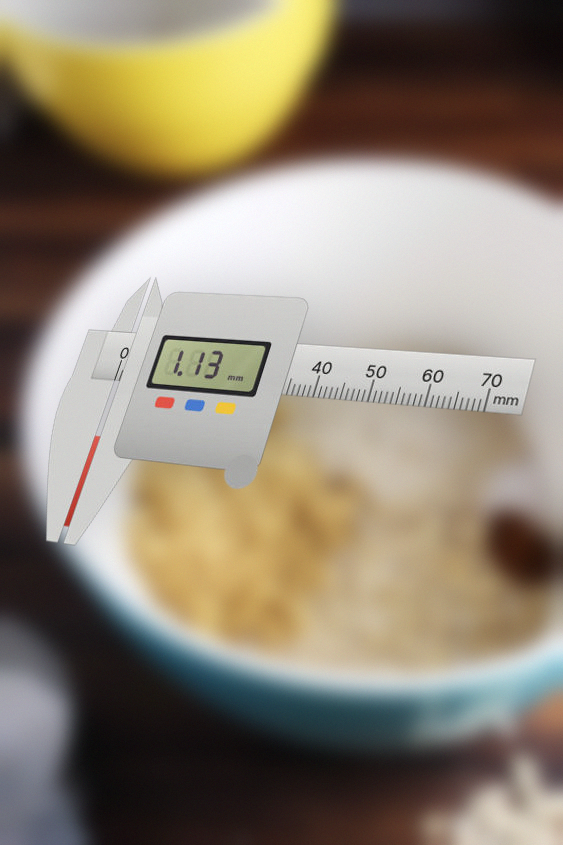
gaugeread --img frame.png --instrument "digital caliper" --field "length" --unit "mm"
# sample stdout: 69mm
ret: 1.13mm
